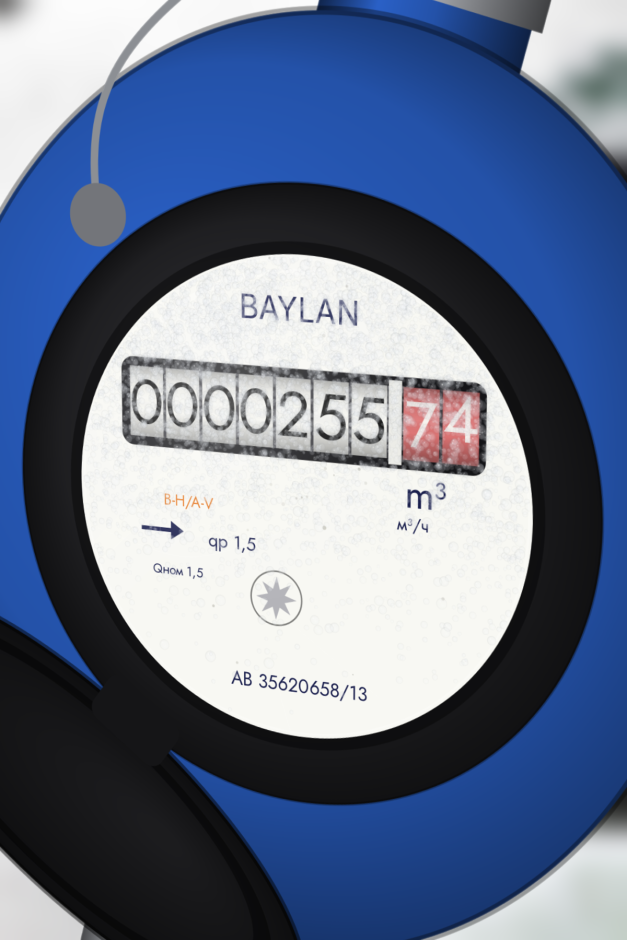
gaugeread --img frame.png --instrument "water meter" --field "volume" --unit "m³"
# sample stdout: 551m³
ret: 255.74m³
